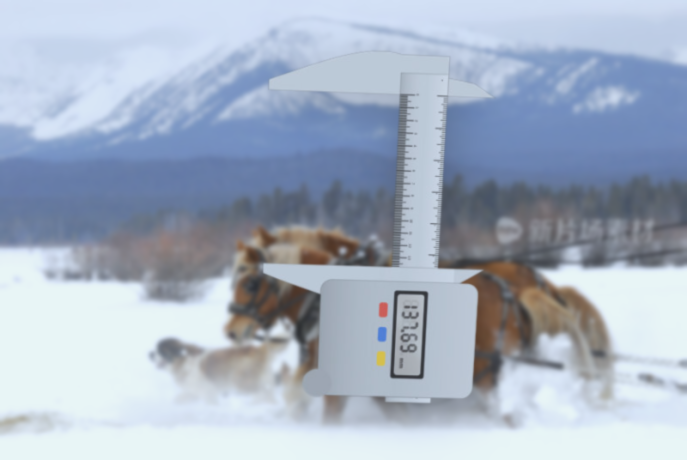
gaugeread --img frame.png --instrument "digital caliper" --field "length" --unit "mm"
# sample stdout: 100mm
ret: 137.69mm
